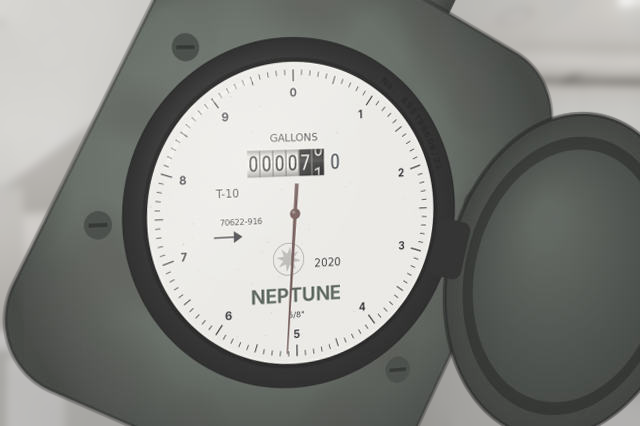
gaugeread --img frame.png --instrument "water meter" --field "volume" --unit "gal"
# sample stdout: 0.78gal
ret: 705.1gal
